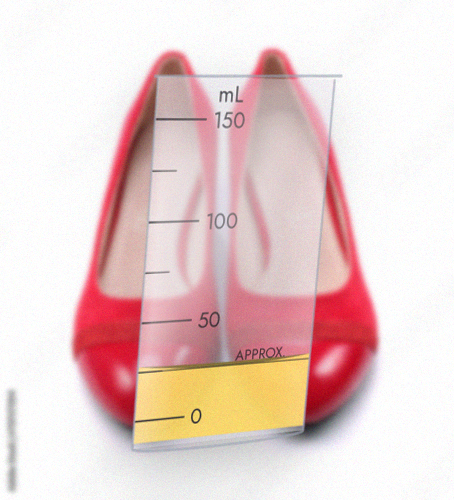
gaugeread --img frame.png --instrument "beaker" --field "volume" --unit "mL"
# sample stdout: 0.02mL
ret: 25mL
